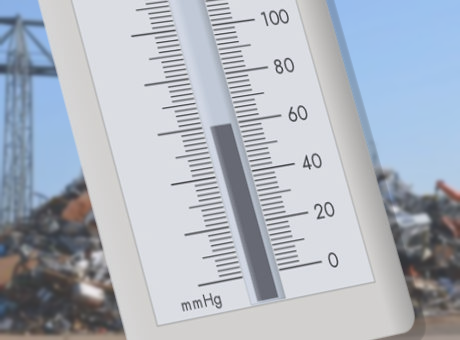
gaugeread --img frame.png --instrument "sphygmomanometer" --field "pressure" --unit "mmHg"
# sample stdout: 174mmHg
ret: 60mmHg
